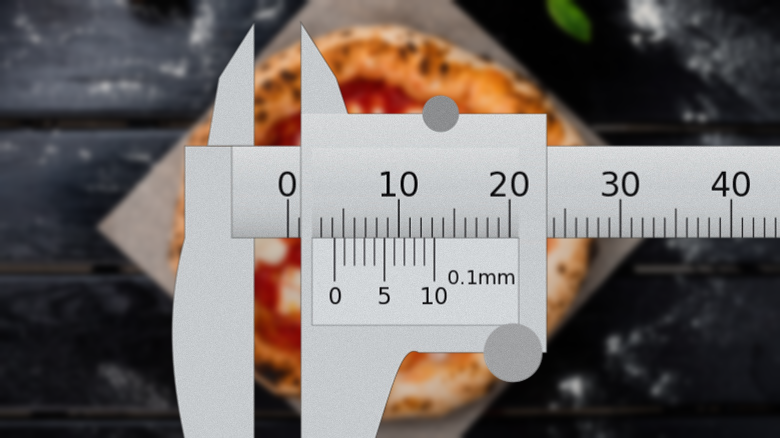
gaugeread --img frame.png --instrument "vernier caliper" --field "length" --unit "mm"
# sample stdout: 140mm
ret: 4.2mm
